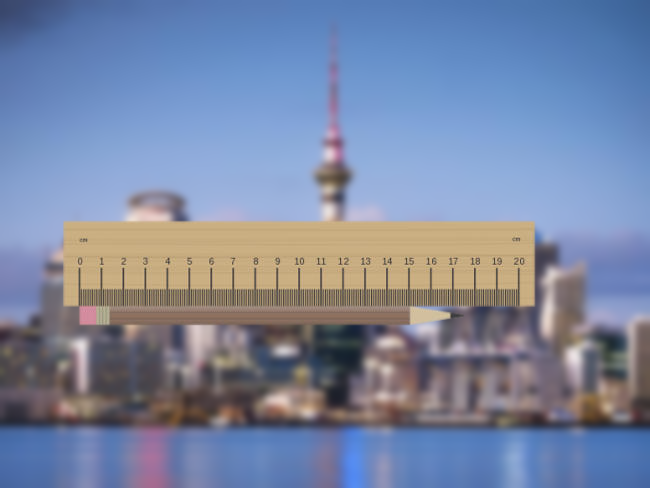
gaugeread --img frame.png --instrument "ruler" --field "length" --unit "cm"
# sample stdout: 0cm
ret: 17.5cm
